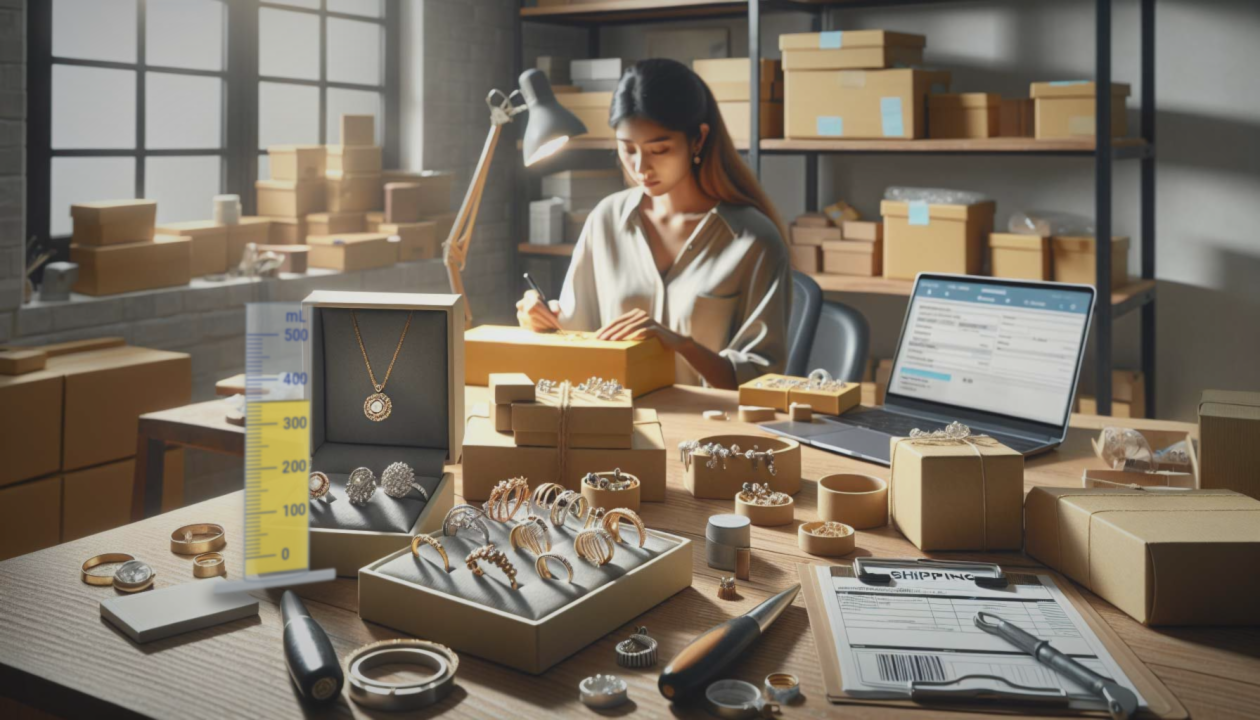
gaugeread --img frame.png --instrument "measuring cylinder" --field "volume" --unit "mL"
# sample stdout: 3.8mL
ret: 350mL
